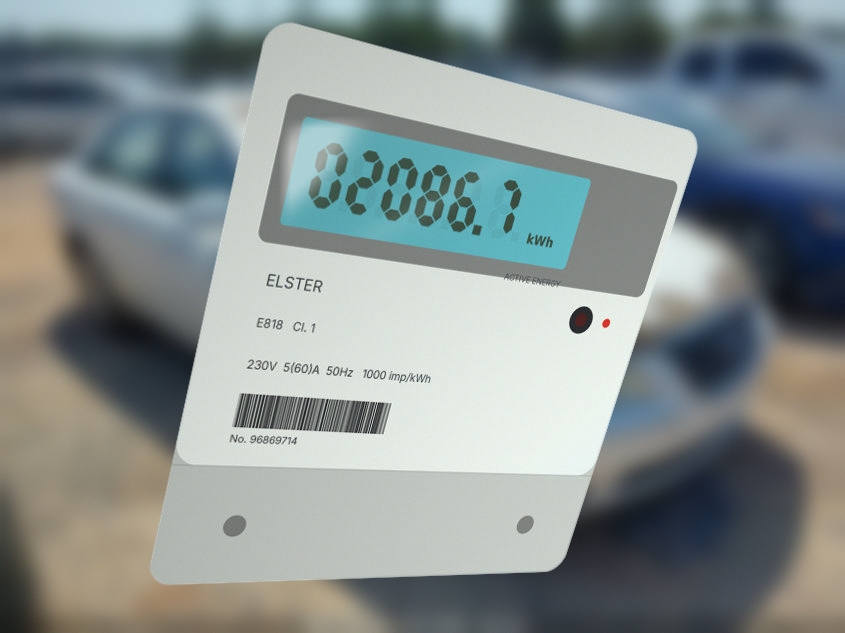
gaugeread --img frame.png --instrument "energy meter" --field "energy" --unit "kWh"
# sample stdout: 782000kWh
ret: 2086.7kWh
